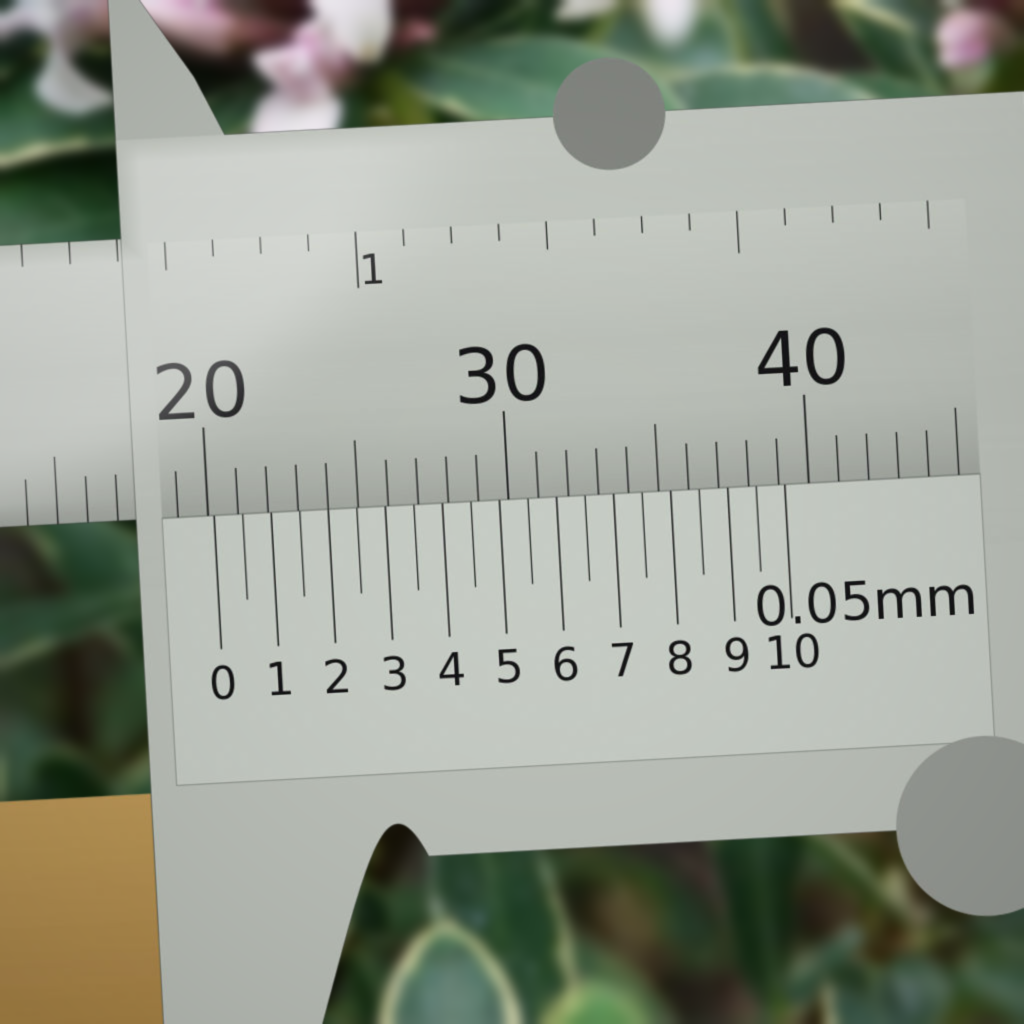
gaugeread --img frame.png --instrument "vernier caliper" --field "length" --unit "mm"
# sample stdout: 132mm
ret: 20.20mm
